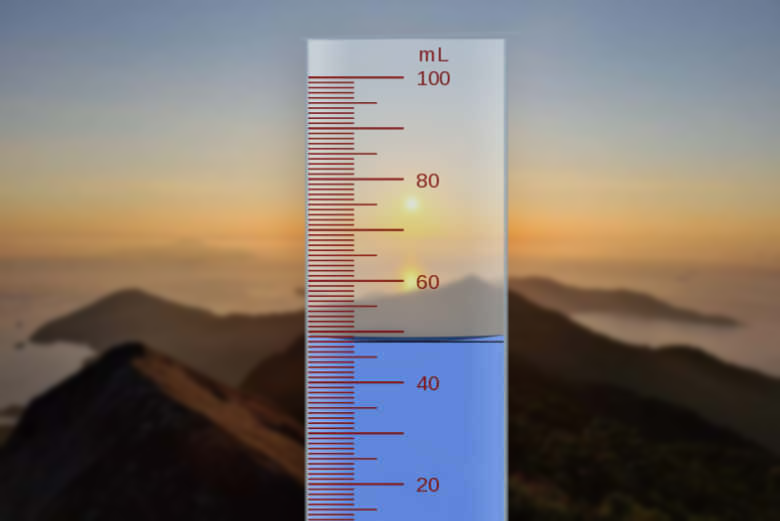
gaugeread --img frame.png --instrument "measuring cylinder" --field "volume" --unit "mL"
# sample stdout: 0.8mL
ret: 48mL
